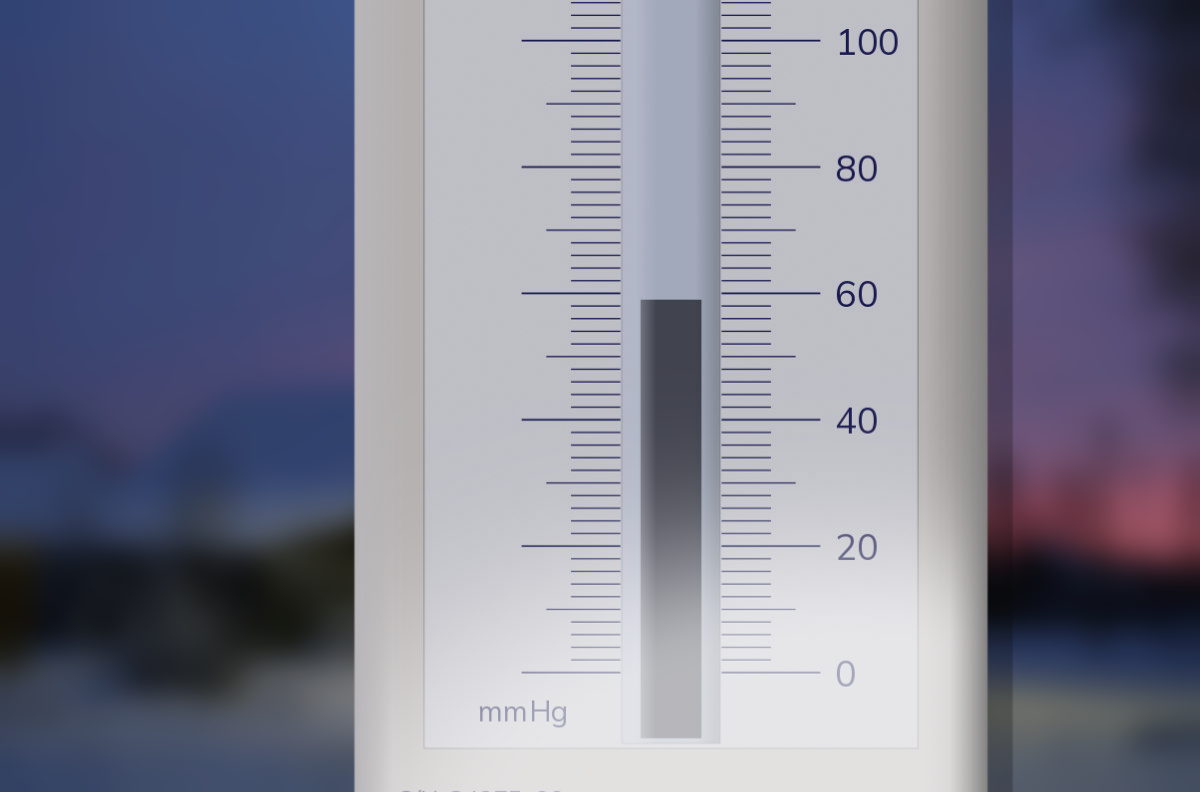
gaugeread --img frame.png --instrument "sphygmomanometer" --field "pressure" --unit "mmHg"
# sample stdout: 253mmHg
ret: 59mmHg
